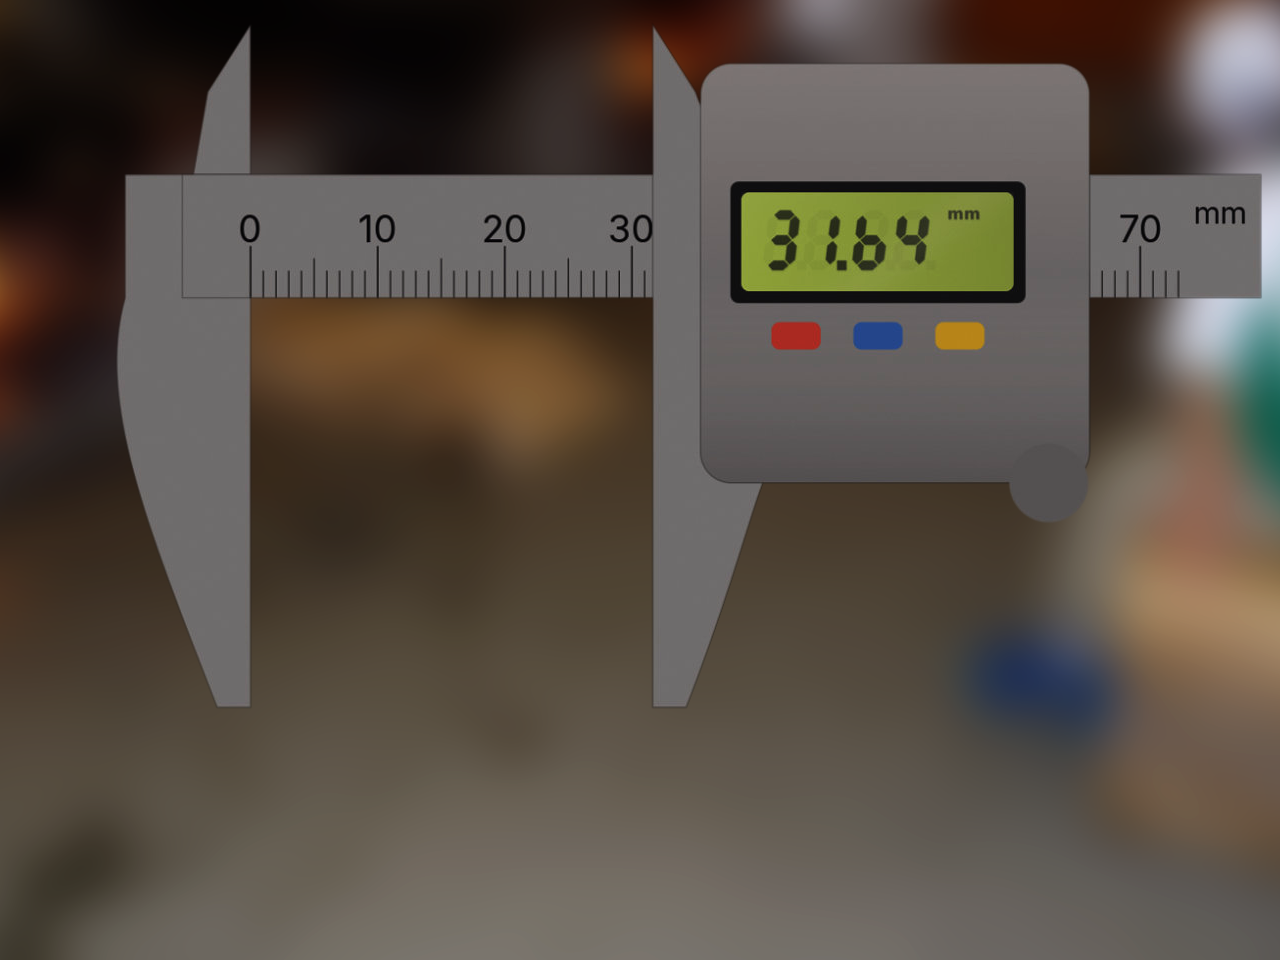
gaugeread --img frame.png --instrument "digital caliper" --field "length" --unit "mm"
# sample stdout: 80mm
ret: 31.64mm
